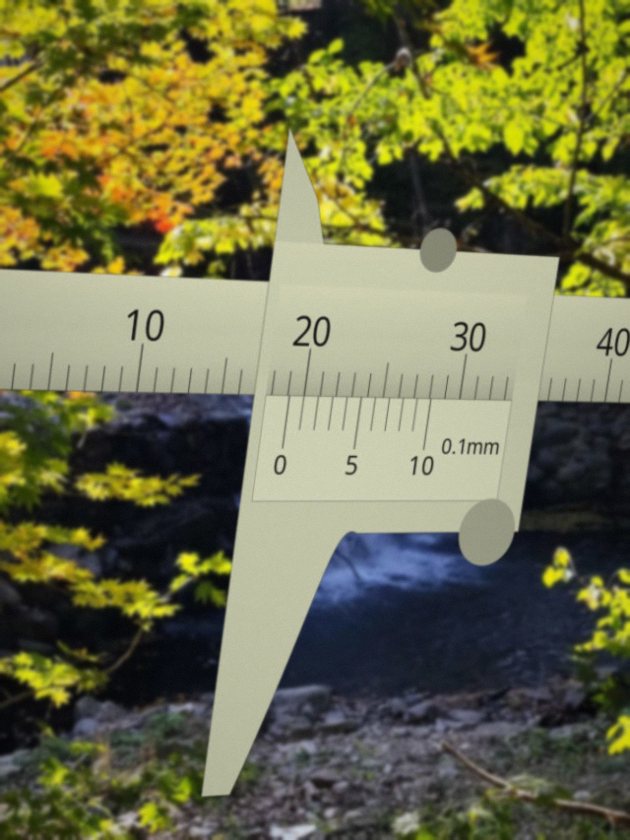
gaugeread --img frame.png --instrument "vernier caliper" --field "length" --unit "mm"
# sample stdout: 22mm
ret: 19.1mm
